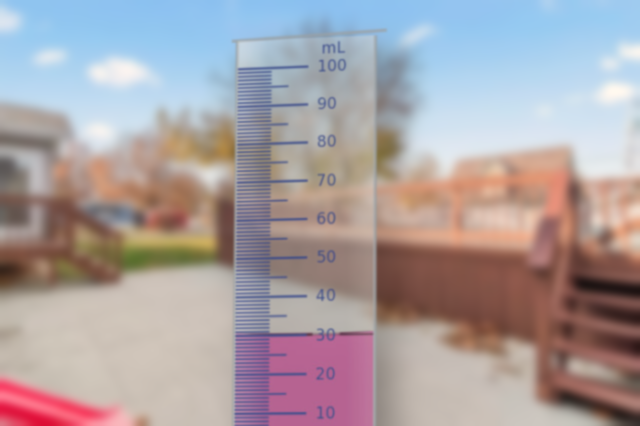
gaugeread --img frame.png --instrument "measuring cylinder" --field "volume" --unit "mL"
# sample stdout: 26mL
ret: 30mL
